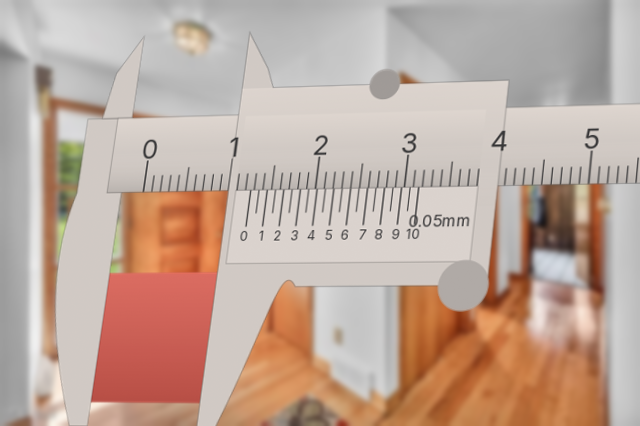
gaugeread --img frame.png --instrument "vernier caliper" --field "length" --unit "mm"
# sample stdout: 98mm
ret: 12.6mm
